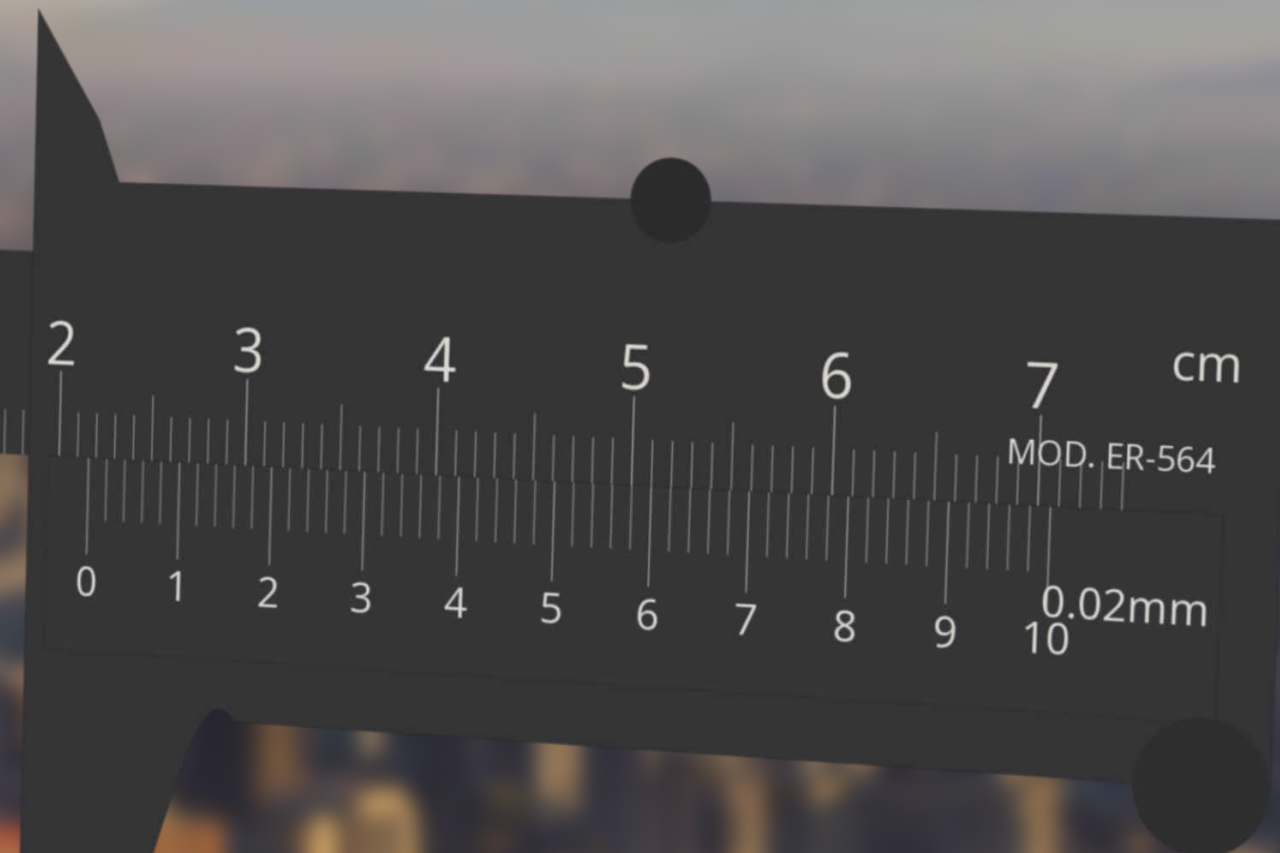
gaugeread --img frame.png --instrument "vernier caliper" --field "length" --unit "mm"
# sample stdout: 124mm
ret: 21.6mm
